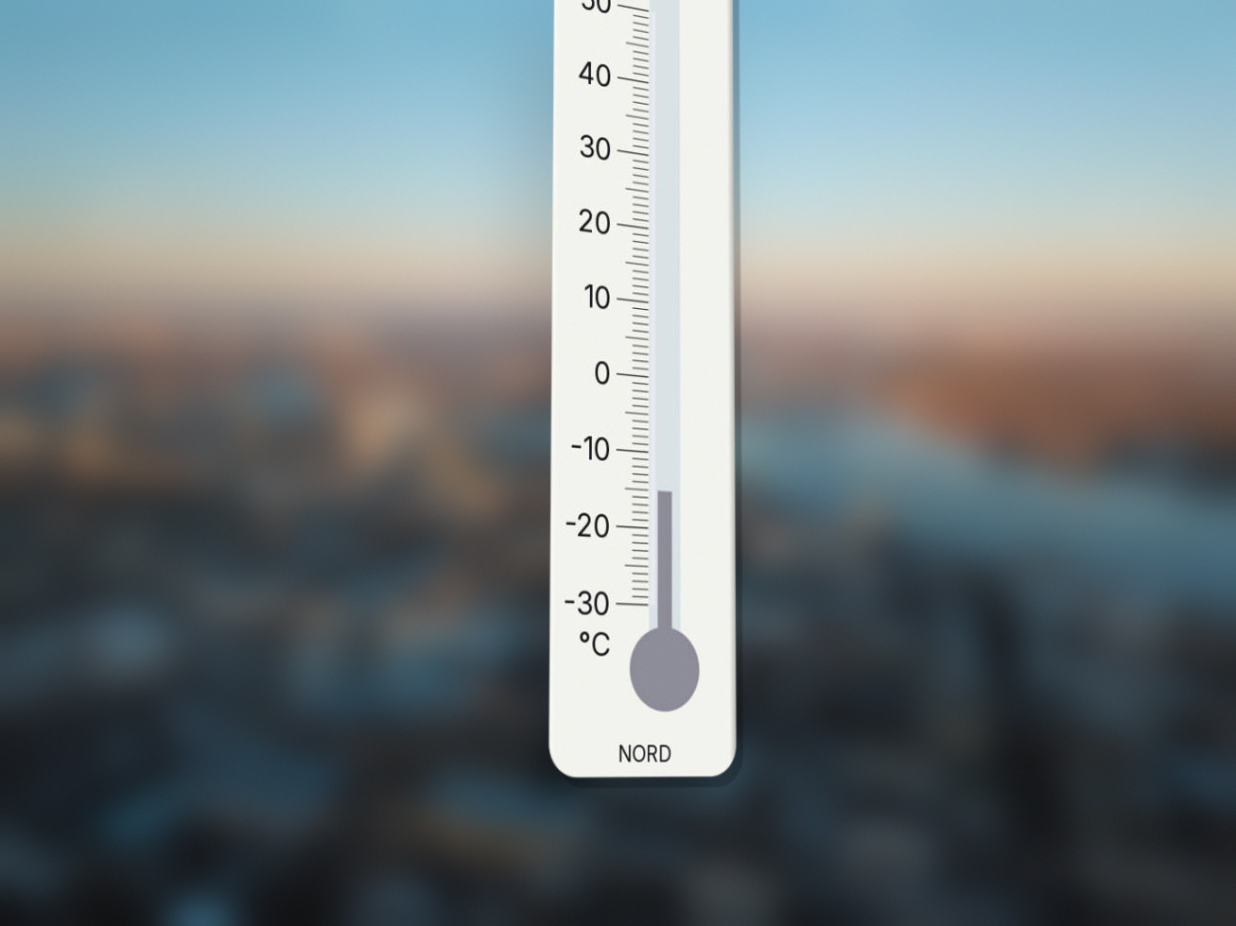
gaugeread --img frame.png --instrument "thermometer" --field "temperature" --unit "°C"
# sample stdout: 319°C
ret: -15°C
